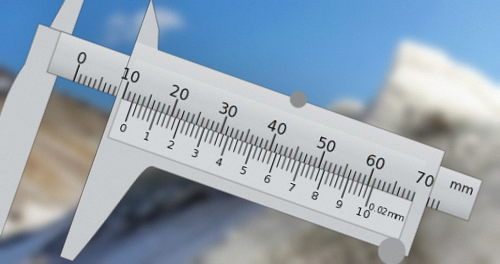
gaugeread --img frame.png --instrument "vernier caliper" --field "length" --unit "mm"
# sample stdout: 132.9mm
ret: 12.0mm
